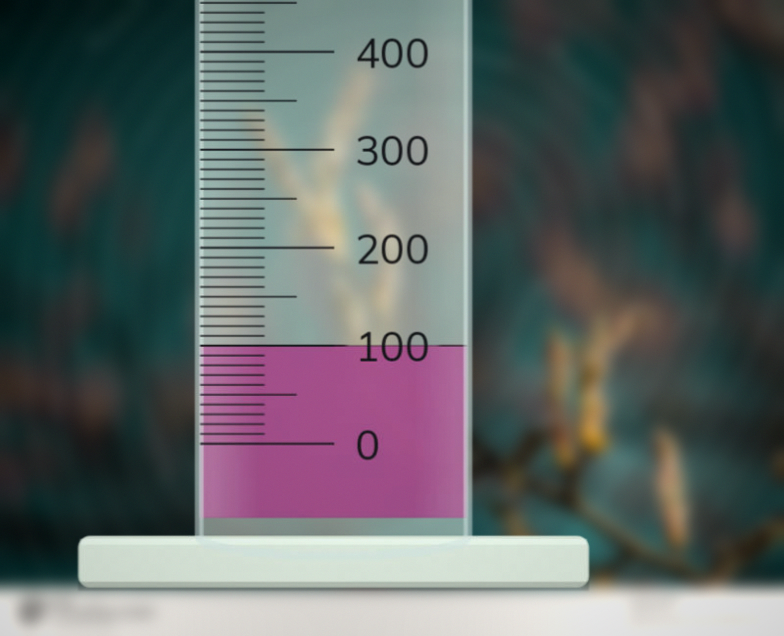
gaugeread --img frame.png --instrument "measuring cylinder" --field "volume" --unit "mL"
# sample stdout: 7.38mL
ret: 100mL
